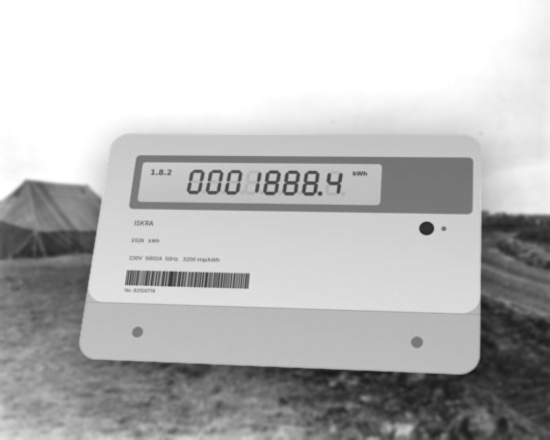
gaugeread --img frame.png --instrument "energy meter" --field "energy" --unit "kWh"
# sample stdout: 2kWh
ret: 1888.4kWh
